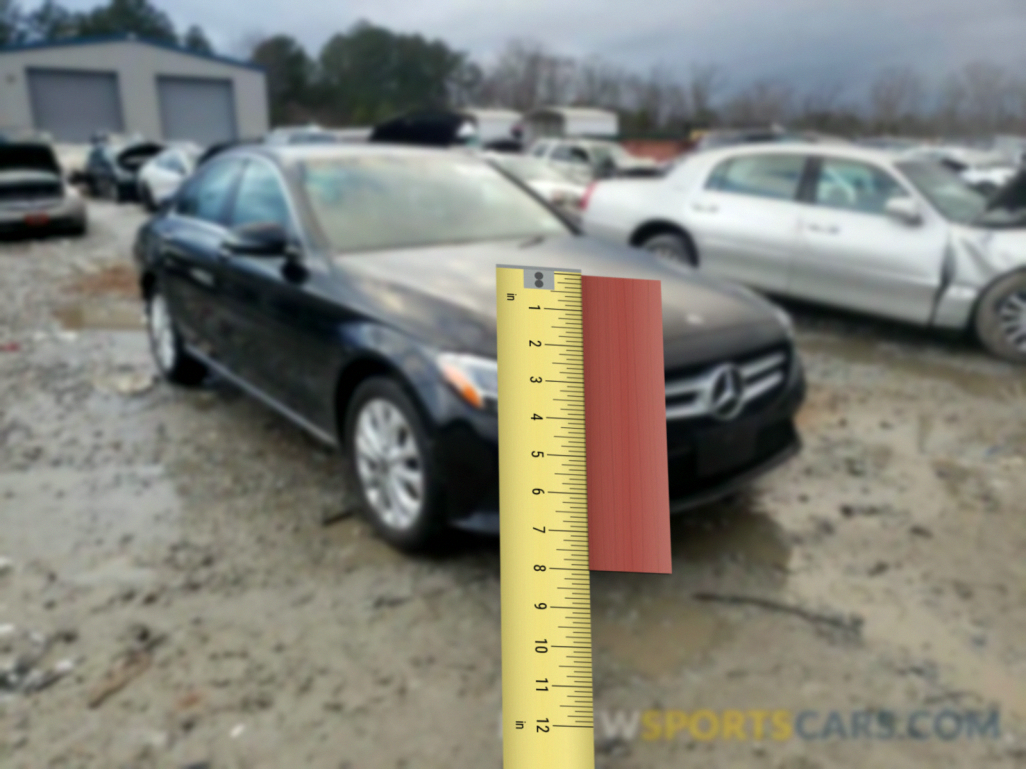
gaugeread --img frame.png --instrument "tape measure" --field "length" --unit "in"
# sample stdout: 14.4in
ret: 8in
